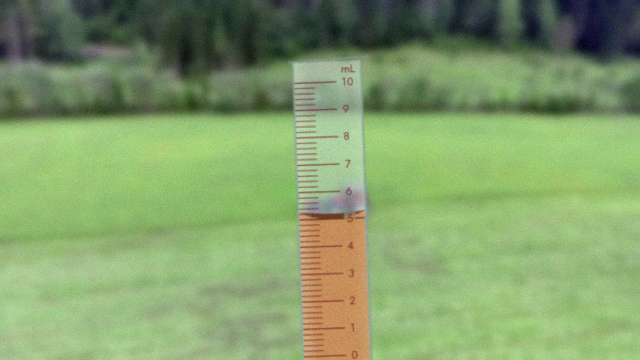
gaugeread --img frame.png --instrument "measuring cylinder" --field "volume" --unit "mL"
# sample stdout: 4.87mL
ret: 5mL
